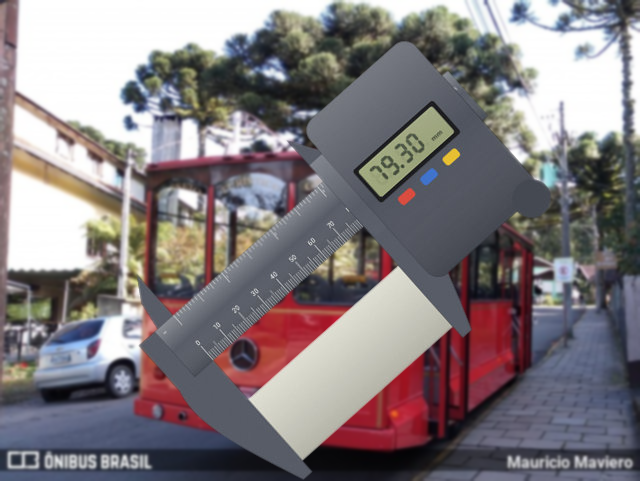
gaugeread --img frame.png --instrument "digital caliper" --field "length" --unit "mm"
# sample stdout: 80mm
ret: 79.30mm
